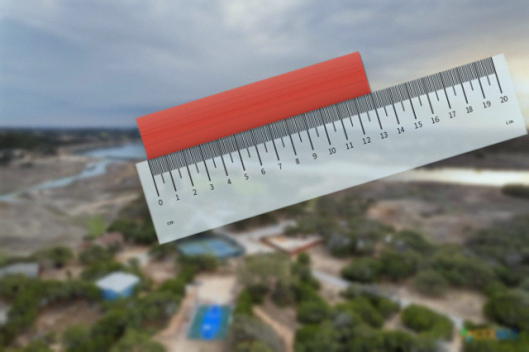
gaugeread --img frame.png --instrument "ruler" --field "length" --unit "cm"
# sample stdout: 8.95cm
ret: 13cm
